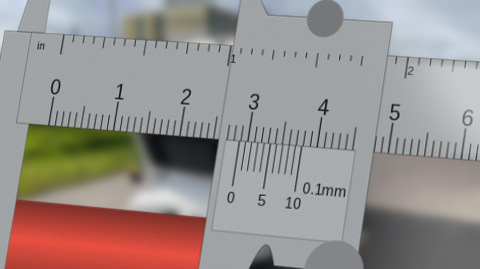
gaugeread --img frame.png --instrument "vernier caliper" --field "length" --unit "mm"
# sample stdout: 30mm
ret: 28.8mm
